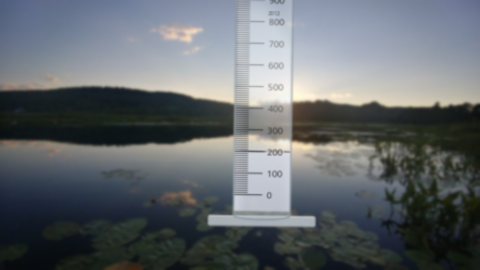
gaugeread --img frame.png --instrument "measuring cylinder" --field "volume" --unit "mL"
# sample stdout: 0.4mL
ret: 200mL
